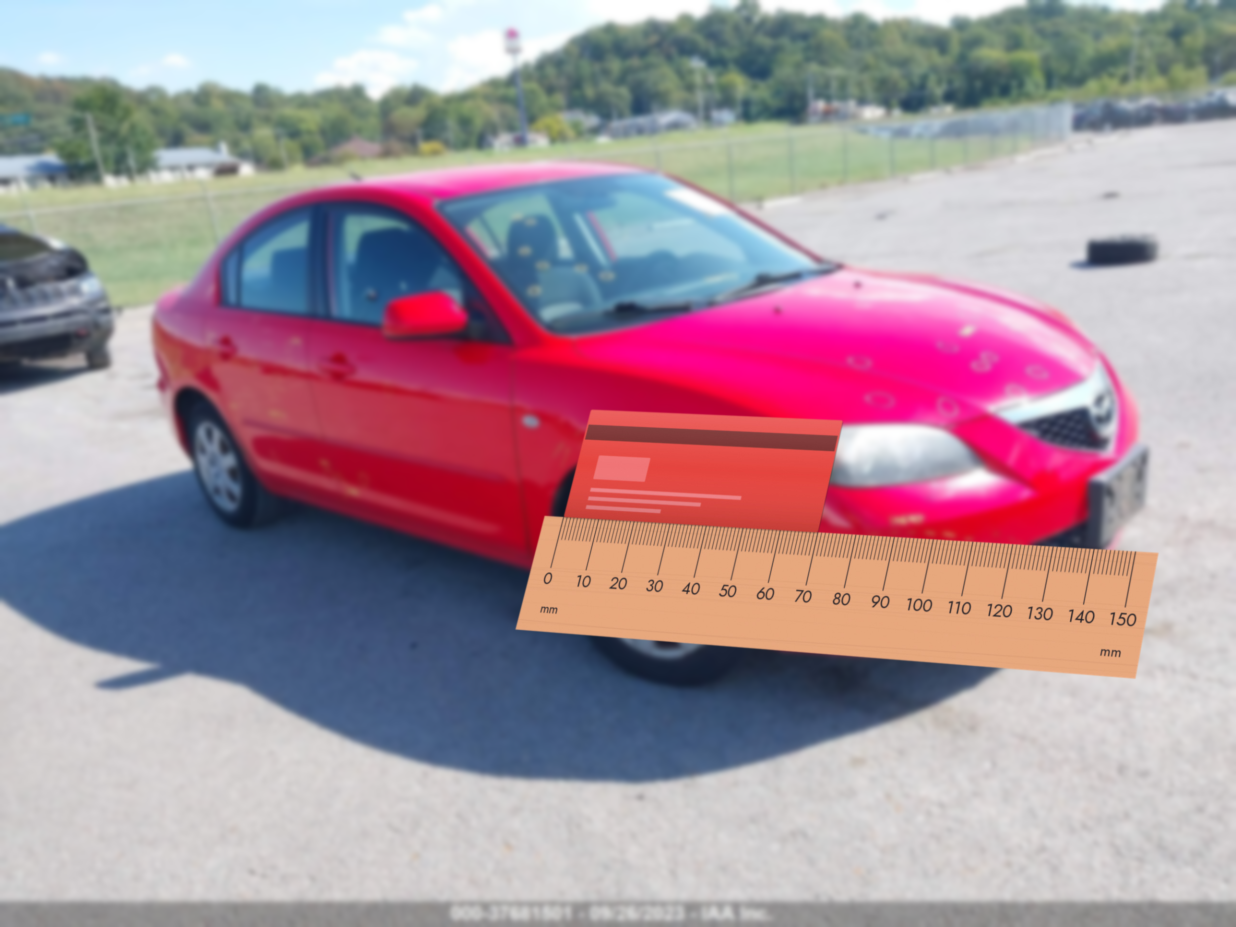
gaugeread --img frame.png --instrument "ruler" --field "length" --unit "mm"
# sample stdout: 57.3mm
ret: 70mm
